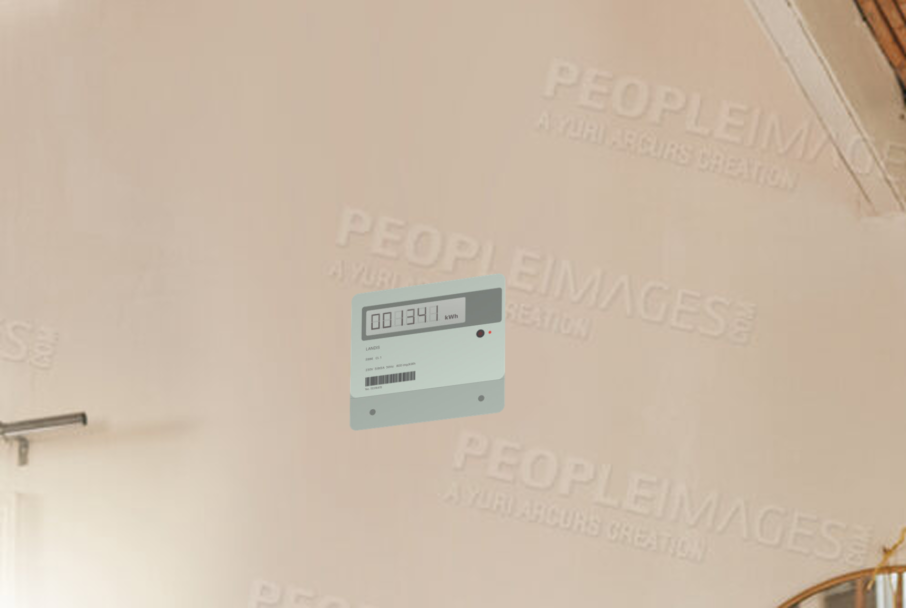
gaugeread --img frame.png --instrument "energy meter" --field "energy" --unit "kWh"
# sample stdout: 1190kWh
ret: 1341kWh
